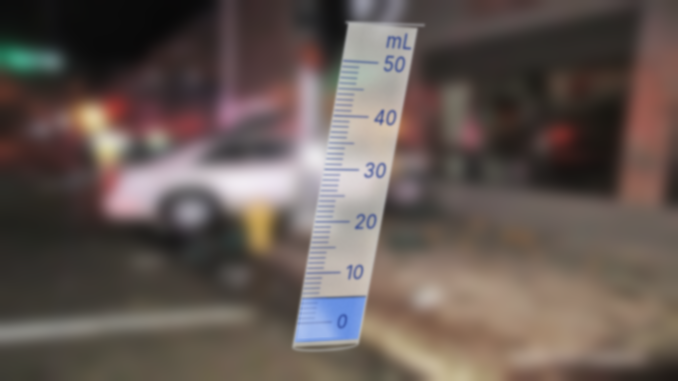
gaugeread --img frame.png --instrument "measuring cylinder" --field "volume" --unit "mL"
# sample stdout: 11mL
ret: 5mL
